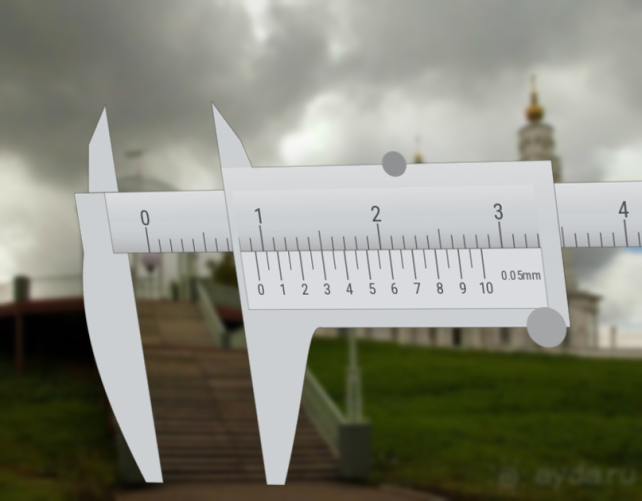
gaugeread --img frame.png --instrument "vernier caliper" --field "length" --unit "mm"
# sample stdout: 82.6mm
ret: 9.3mm
